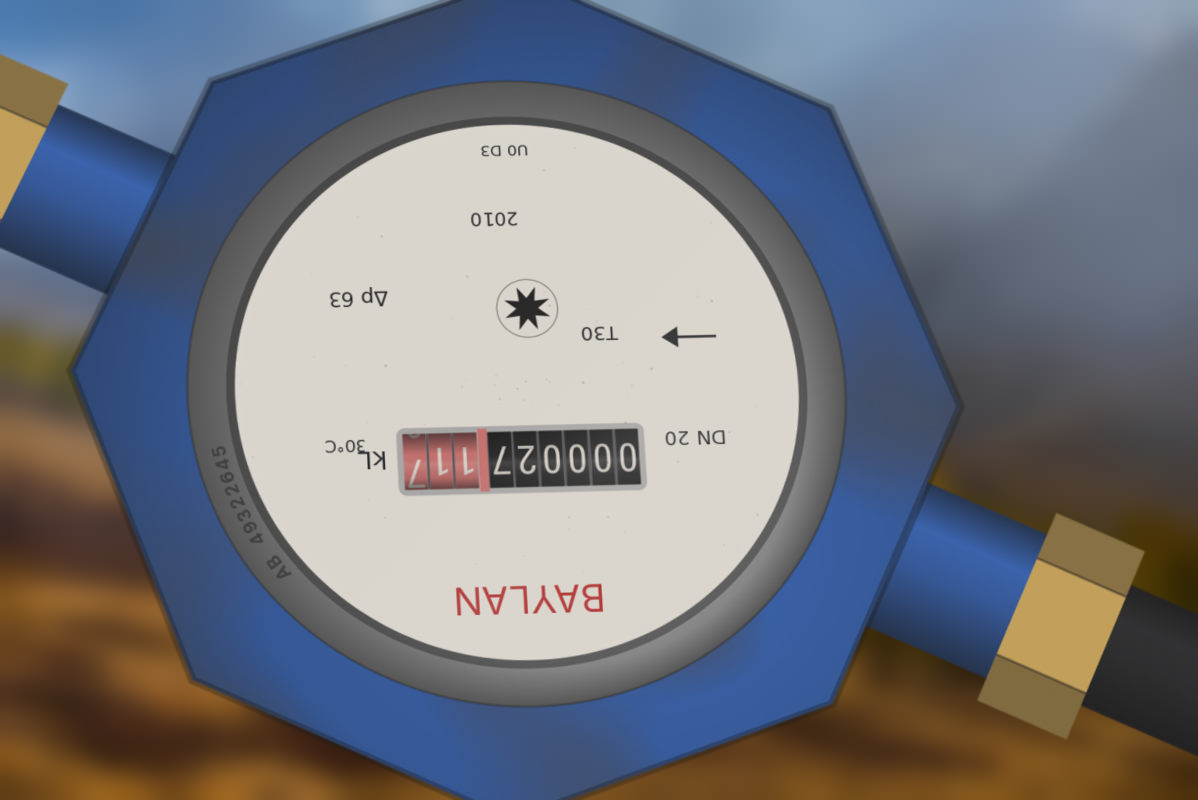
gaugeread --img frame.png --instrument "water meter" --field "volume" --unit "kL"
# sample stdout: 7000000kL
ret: 27.117kL
